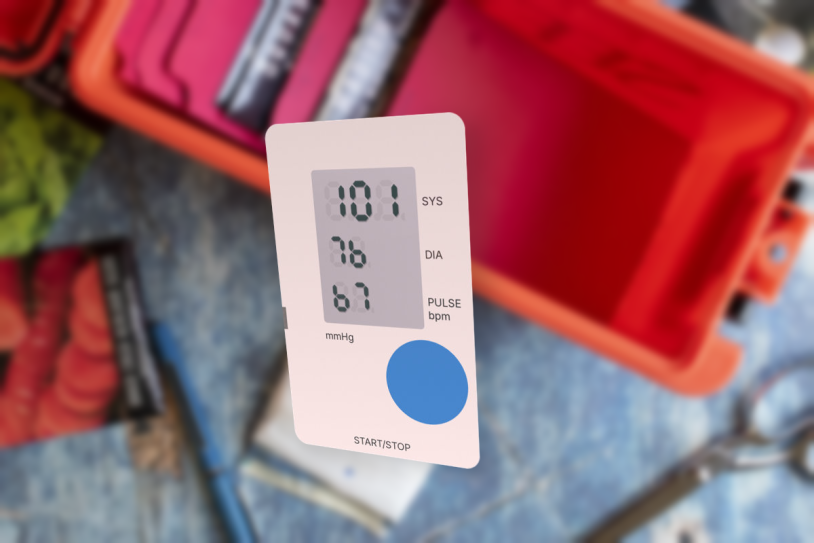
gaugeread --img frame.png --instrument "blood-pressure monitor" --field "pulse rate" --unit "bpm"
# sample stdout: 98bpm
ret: 67bpm
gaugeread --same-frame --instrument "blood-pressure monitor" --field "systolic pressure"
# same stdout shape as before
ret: 101mmHg
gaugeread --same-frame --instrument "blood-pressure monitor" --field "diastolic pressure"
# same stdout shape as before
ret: 76mmHg
